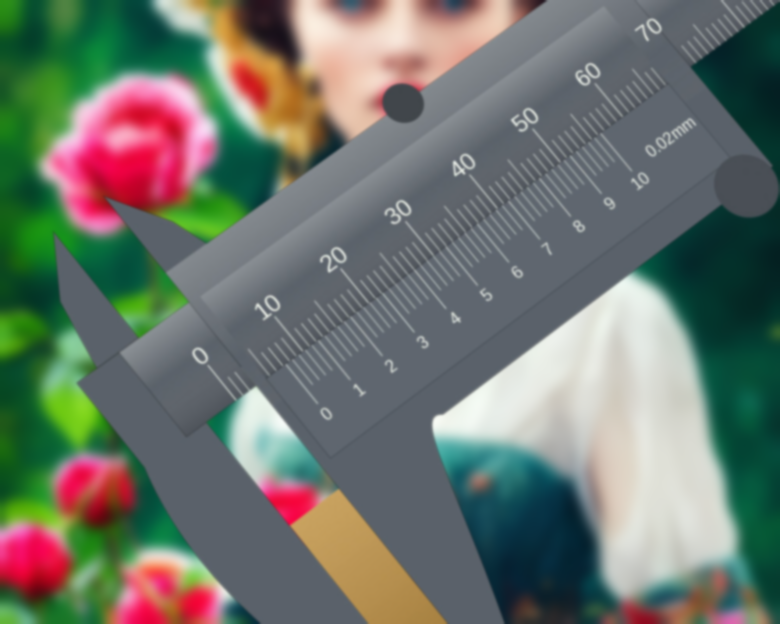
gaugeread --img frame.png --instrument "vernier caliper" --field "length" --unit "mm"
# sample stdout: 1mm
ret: 7.4mm
